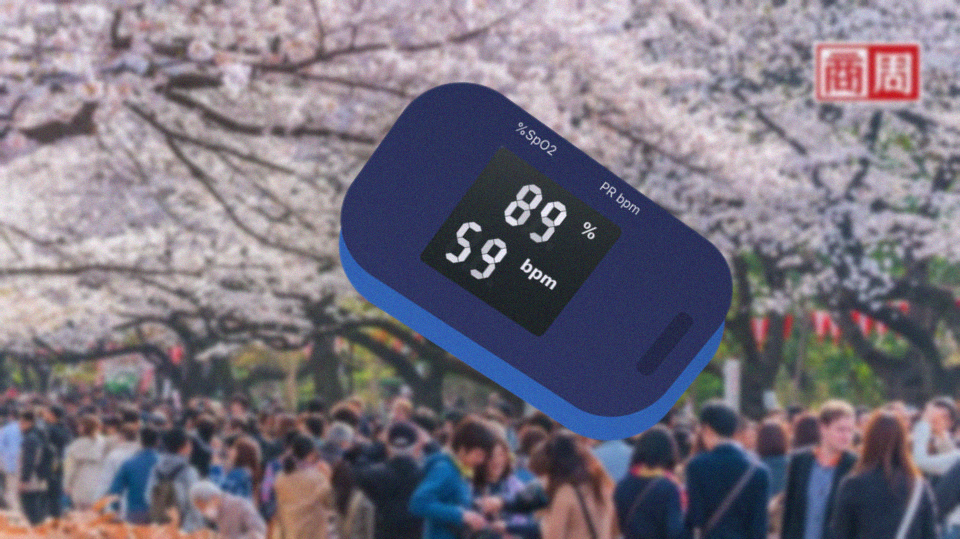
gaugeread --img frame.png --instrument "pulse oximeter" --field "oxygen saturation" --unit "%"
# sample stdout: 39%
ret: 89%
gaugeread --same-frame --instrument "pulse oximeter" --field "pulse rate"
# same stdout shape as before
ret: 59bpm
